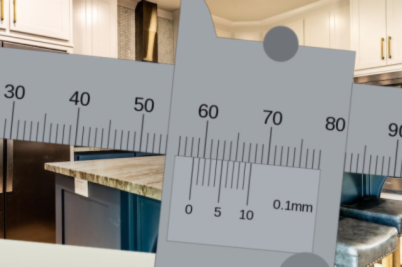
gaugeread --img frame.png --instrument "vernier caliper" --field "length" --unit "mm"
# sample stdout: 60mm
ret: 58.4mm
